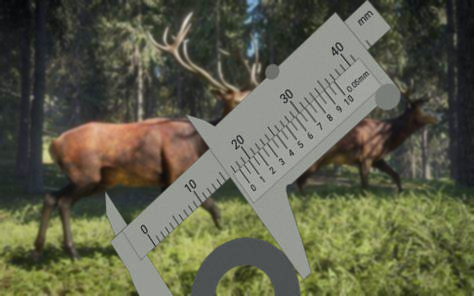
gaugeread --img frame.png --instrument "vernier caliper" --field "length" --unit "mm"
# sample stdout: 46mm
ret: 17.8mm
